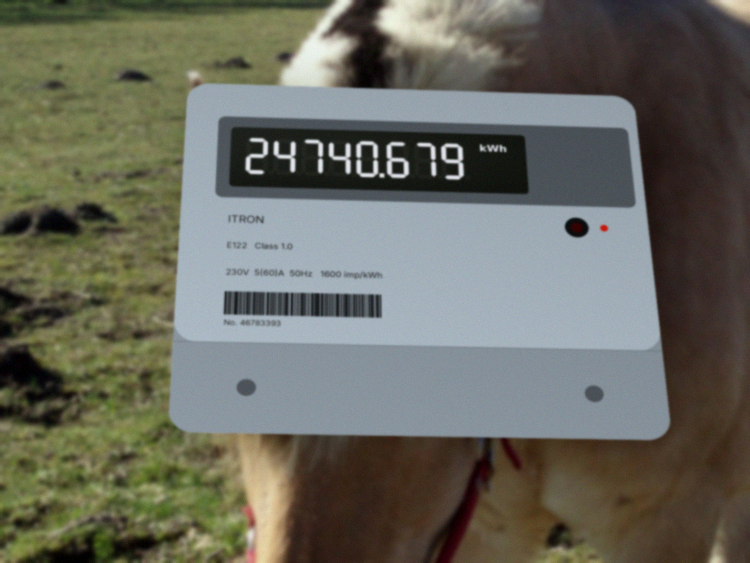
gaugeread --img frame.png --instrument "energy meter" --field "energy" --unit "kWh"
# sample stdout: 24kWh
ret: 24740.679kWh
